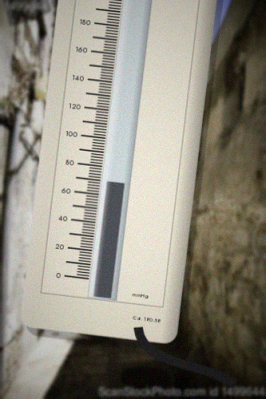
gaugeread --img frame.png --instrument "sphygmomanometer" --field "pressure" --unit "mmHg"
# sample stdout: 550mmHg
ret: 70mmHg
